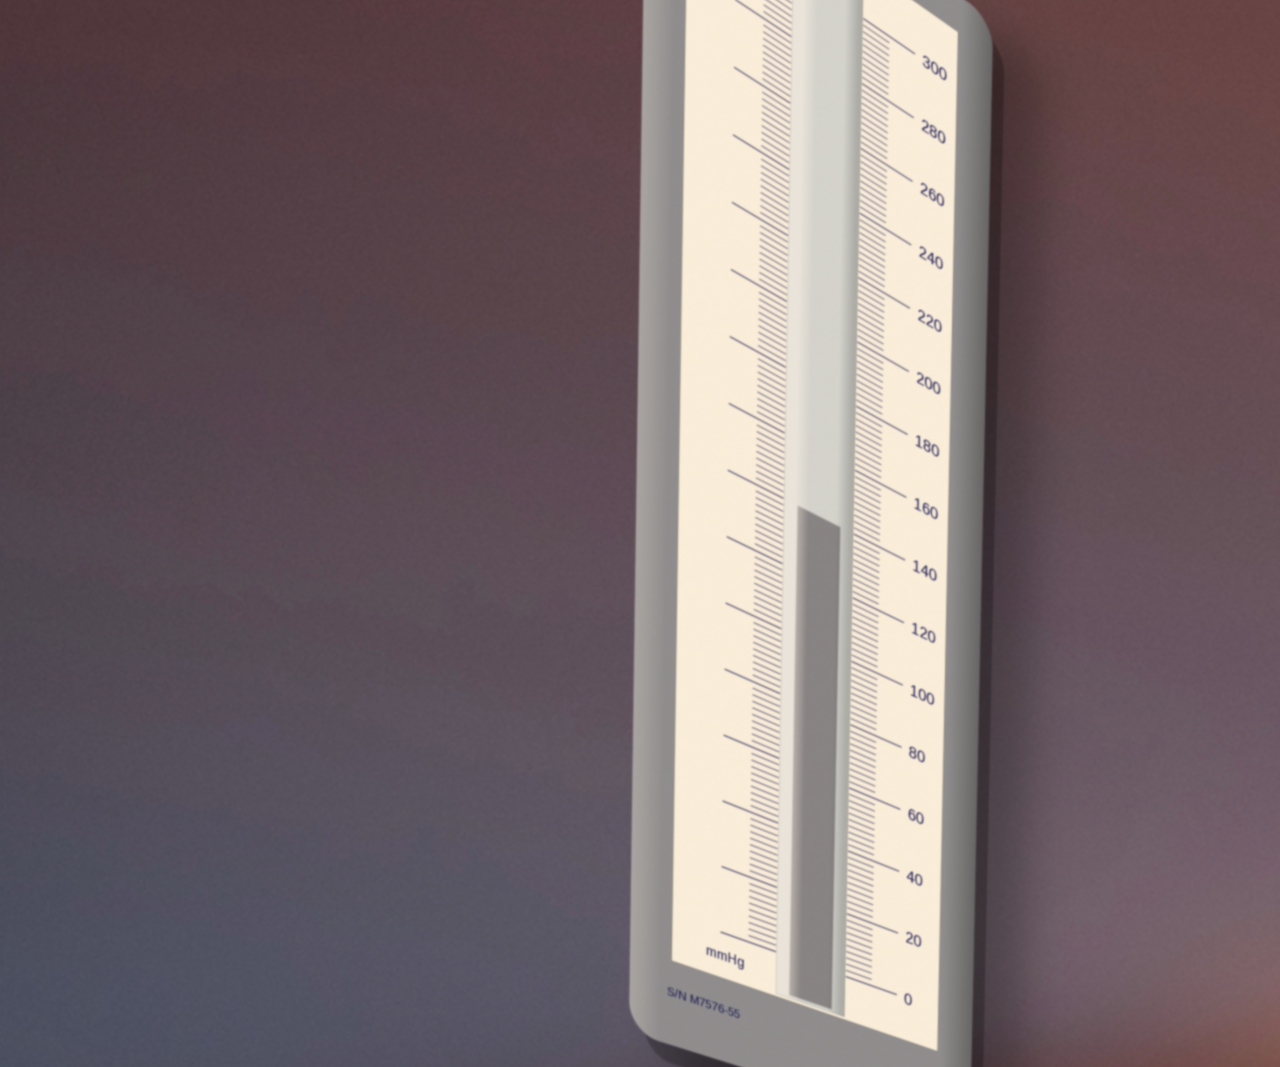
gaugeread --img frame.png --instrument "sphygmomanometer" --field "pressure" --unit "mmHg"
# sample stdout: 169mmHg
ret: 140mmHg
